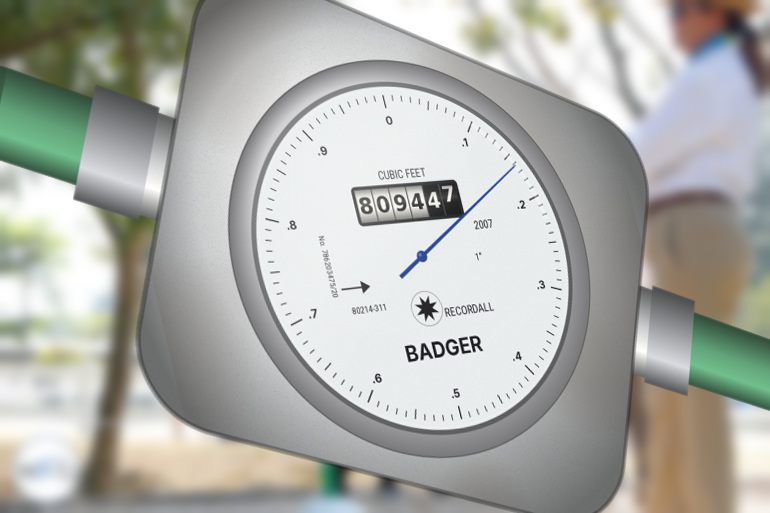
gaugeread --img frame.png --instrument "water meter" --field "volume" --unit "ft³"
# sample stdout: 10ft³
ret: 809447.16ft³
